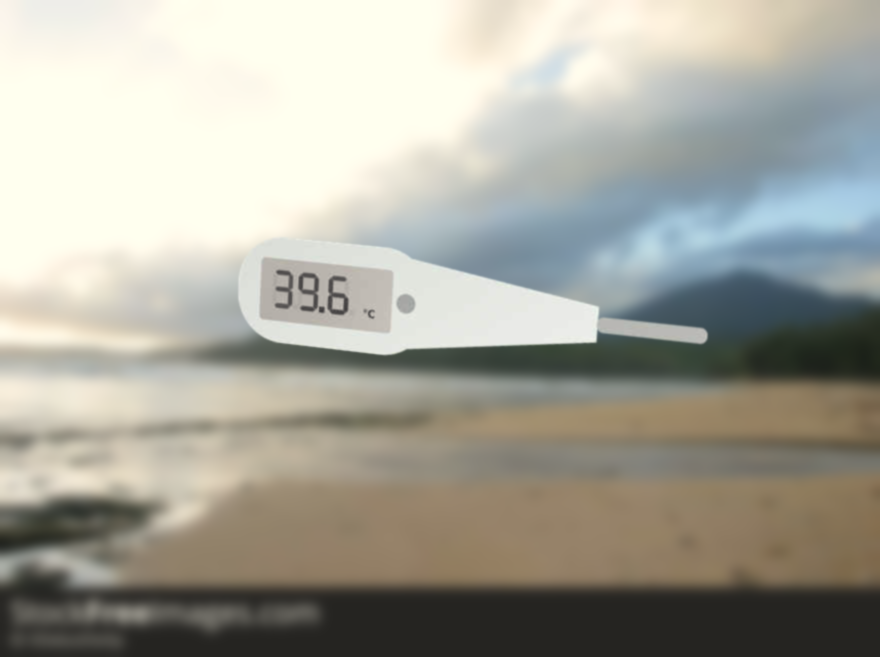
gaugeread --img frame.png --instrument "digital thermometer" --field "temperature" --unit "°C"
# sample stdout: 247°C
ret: 39.6°C
